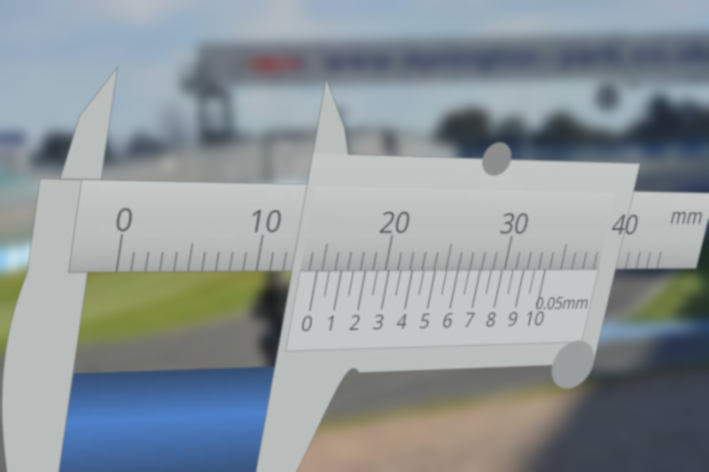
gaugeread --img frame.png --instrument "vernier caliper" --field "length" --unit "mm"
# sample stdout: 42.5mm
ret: 14.6mm
